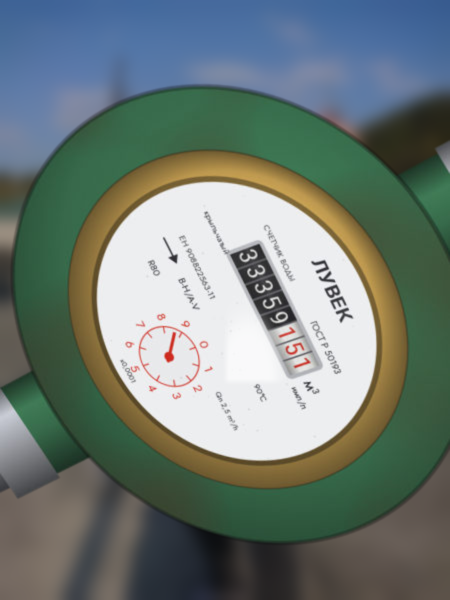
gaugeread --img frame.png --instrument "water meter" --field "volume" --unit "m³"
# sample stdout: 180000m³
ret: 33359.1518m³
